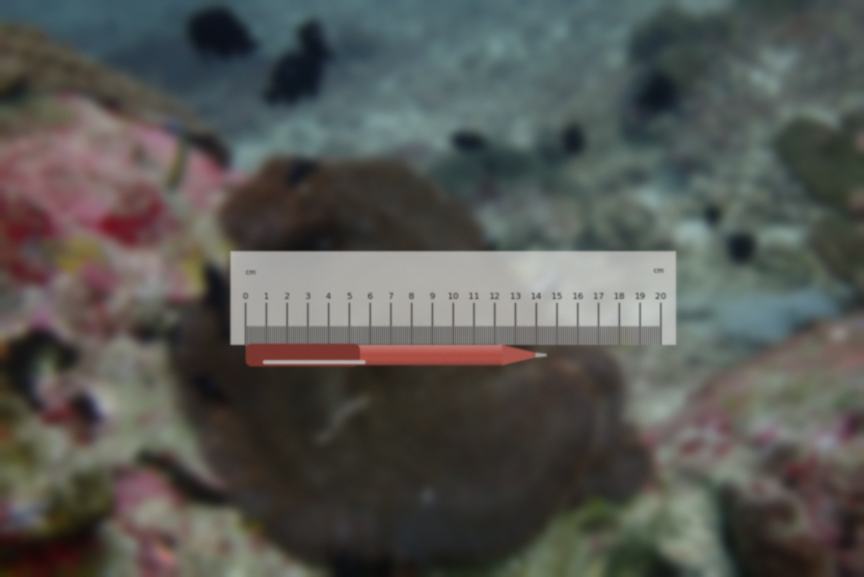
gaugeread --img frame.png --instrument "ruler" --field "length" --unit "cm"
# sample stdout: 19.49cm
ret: 14.5cm
